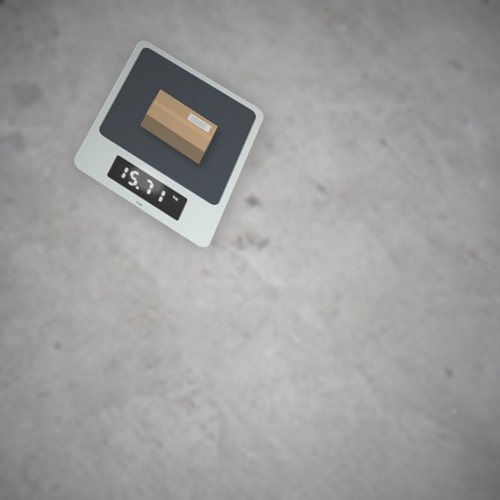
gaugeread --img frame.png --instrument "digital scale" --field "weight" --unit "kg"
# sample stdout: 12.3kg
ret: 15.71kg
